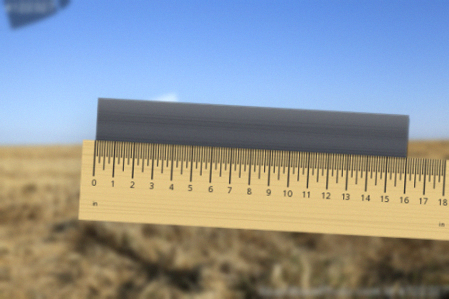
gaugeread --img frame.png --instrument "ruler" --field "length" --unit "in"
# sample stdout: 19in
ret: 16in
